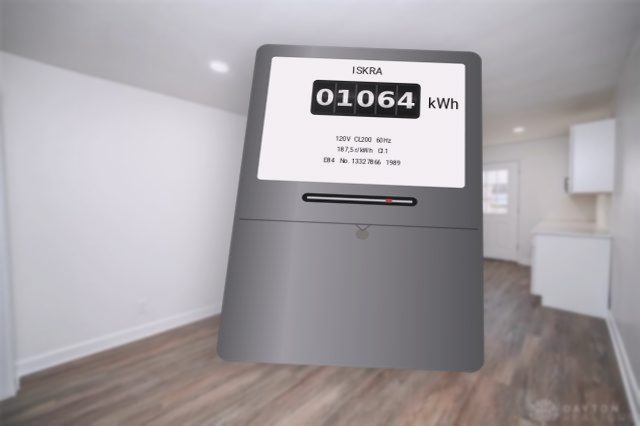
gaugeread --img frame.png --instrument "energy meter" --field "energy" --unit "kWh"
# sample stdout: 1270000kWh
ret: 1064kWh
